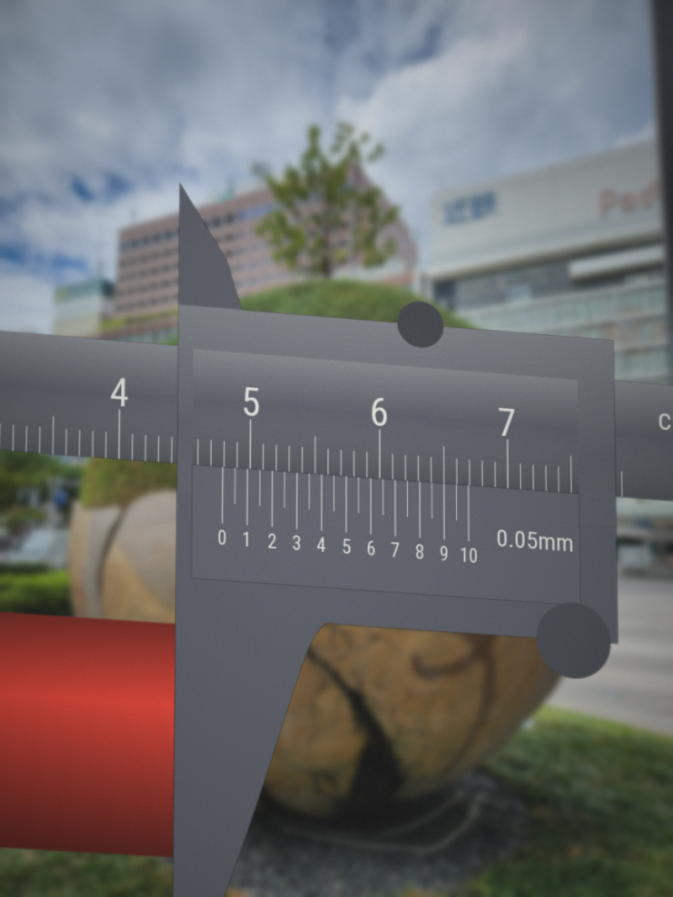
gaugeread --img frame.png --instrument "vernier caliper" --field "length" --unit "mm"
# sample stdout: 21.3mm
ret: 47.9mm
